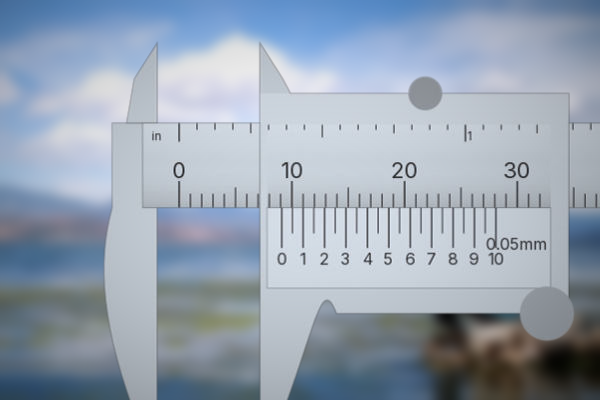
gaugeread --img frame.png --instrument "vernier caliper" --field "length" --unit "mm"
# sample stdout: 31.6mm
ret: 9.1mm
